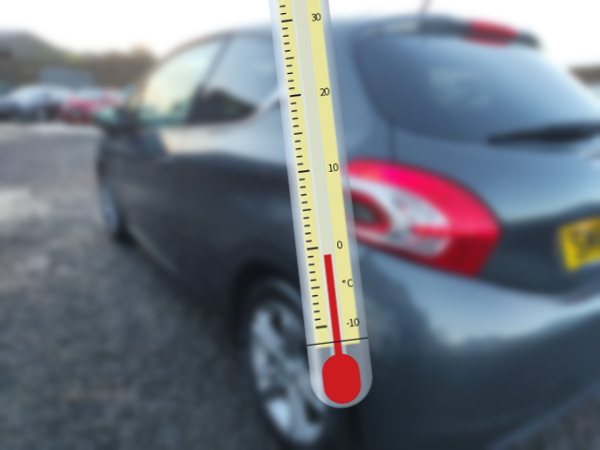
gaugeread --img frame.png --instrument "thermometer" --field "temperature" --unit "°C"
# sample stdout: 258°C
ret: -1°C
